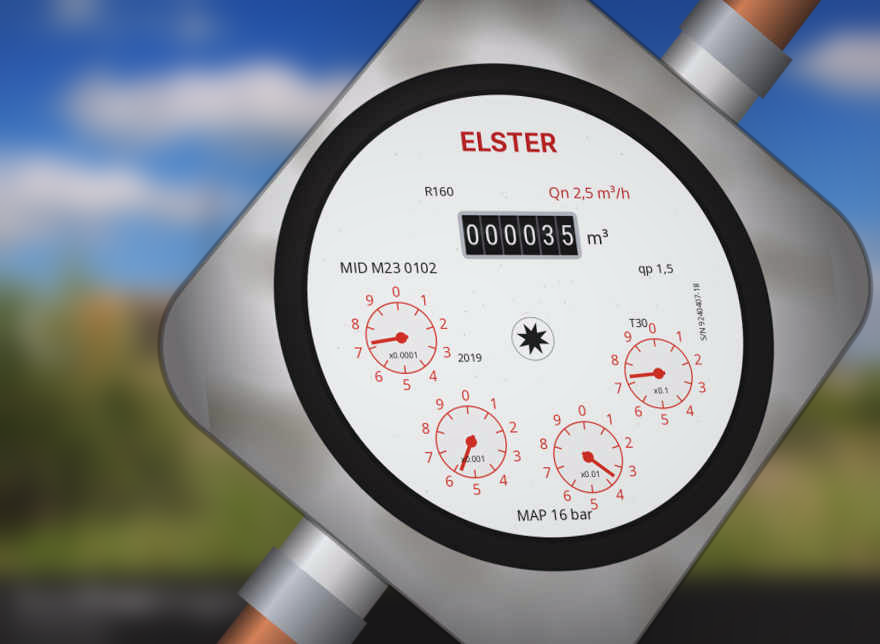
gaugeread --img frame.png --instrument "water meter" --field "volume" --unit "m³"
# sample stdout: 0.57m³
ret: 35.7357m³
